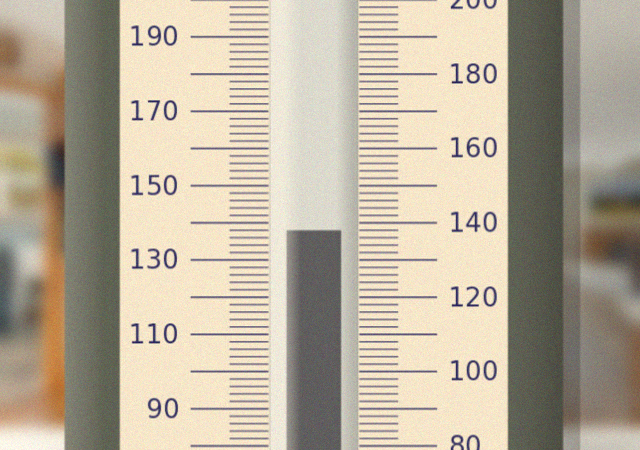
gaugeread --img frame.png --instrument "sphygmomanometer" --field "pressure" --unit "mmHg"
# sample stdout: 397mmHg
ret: 138mmHg
